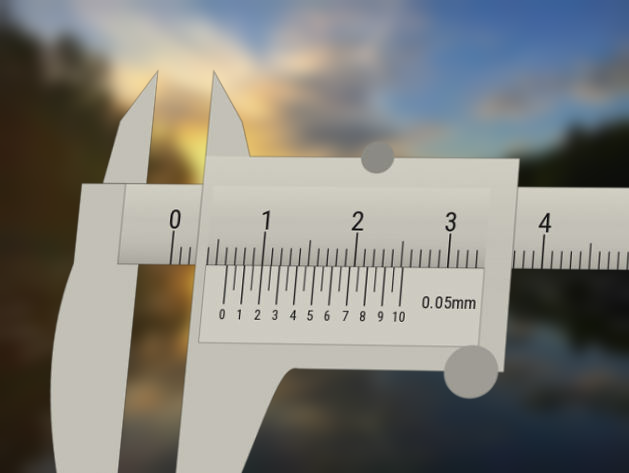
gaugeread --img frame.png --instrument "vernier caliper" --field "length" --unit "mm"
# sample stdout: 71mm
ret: 6.2mm
